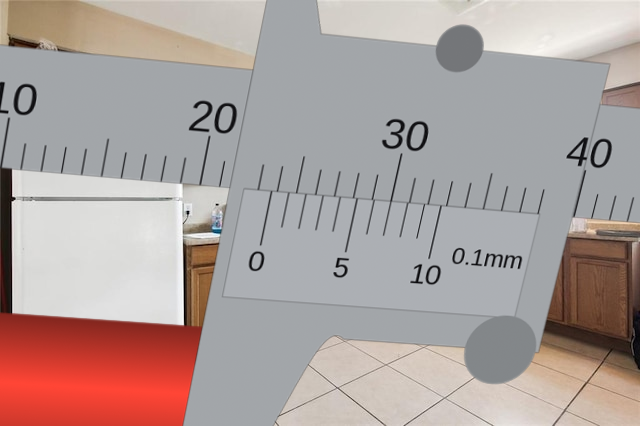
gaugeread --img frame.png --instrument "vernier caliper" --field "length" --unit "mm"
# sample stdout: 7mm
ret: 23.7mm
